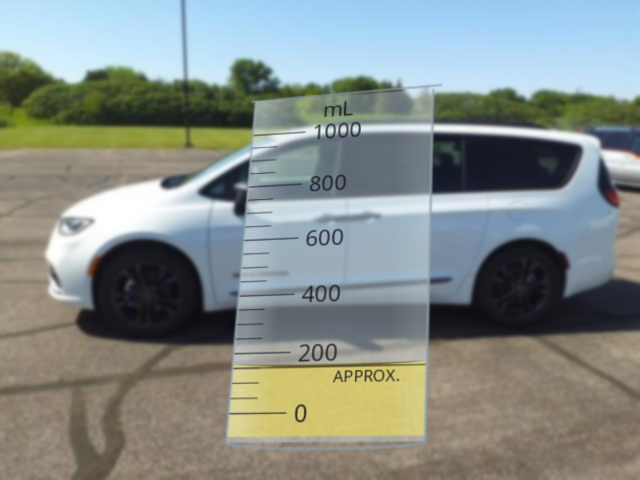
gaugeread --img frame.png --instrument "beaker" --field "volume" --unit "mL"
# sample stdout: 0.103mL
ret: 150mL
